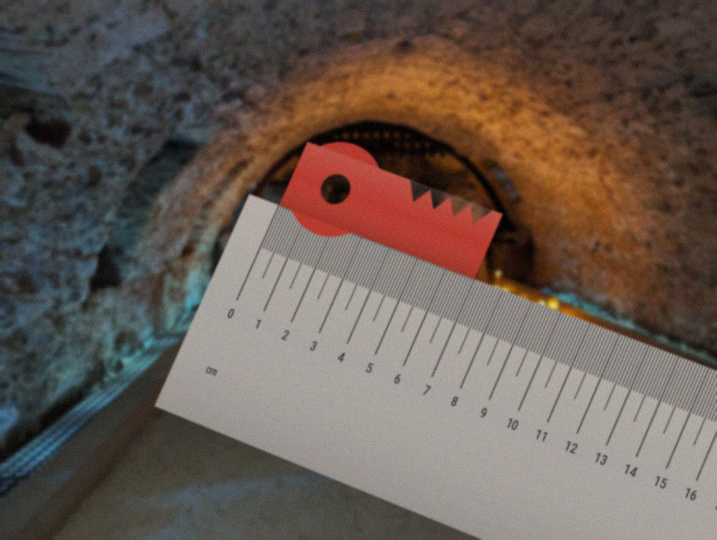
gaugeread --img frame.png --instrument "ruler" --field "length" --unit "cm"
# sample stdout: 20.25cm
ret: 7cm
